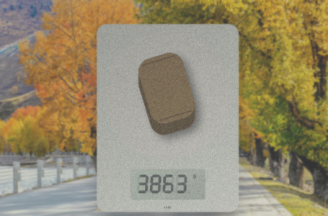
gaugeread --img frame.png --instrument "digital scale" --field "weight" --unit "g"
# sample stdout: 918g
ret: 3863g
